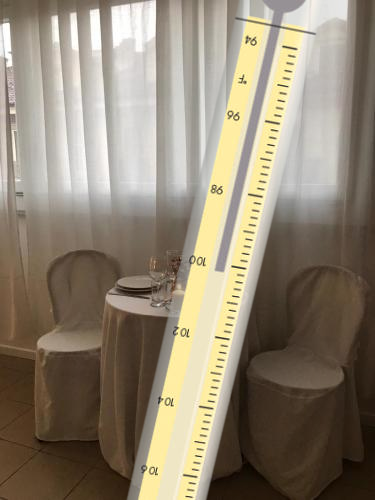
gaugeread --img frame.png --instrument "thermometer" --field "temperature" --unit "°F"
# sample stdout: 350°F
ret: 100.2°F
